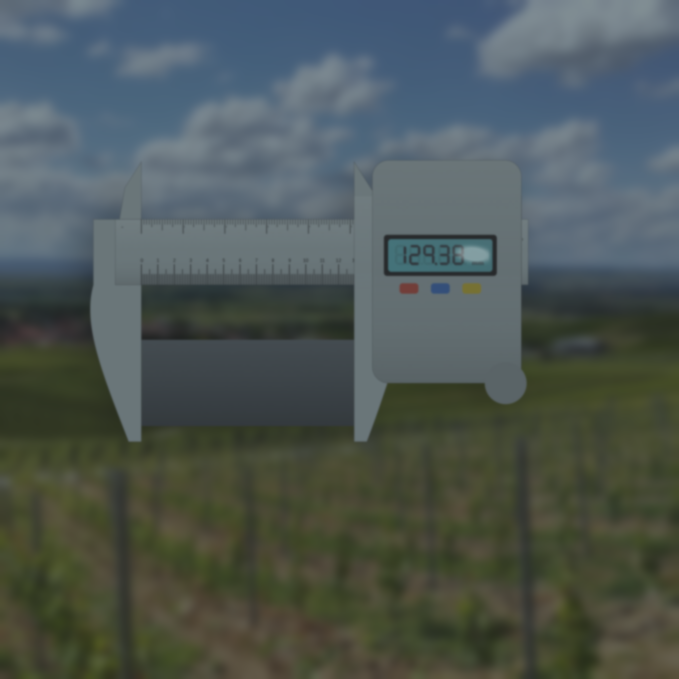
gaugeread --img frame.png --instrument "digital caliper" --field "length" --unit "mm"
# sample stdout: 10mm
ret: 129.38mm
